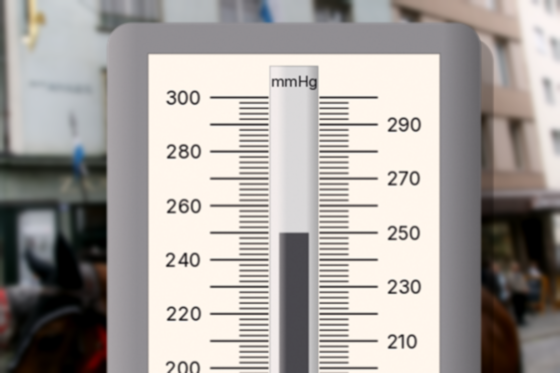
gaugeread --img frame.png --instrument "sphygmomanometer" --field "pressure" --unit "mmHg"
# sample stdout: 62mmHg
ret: 250mmHg
